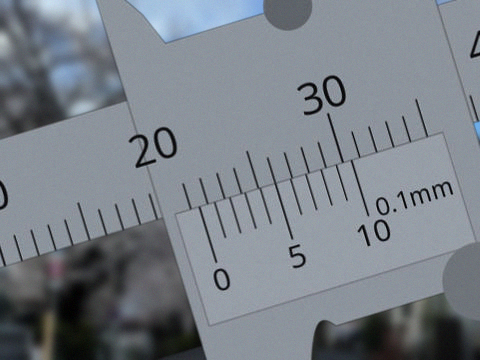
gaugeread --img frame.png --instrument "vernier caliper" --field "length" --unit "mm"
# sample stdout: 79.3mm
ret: 21.5mm
